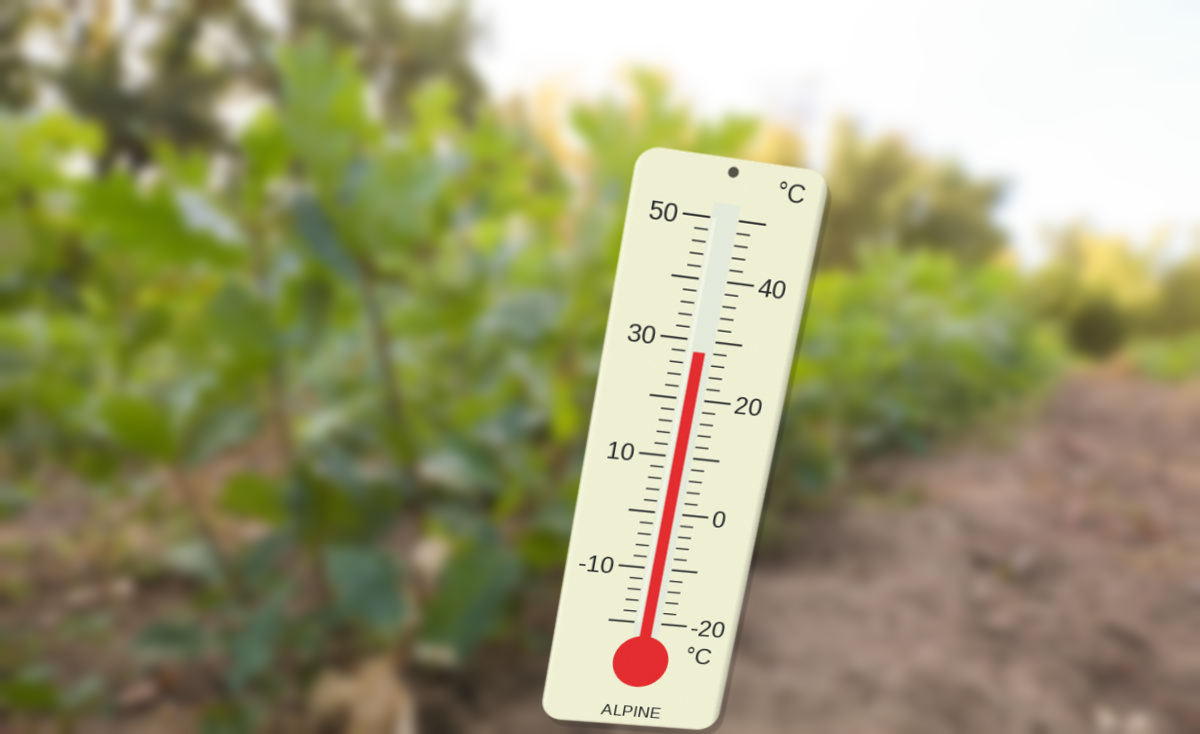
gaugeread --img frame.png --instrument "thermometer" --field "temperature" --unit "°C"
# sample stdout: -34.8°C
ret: 28°C
